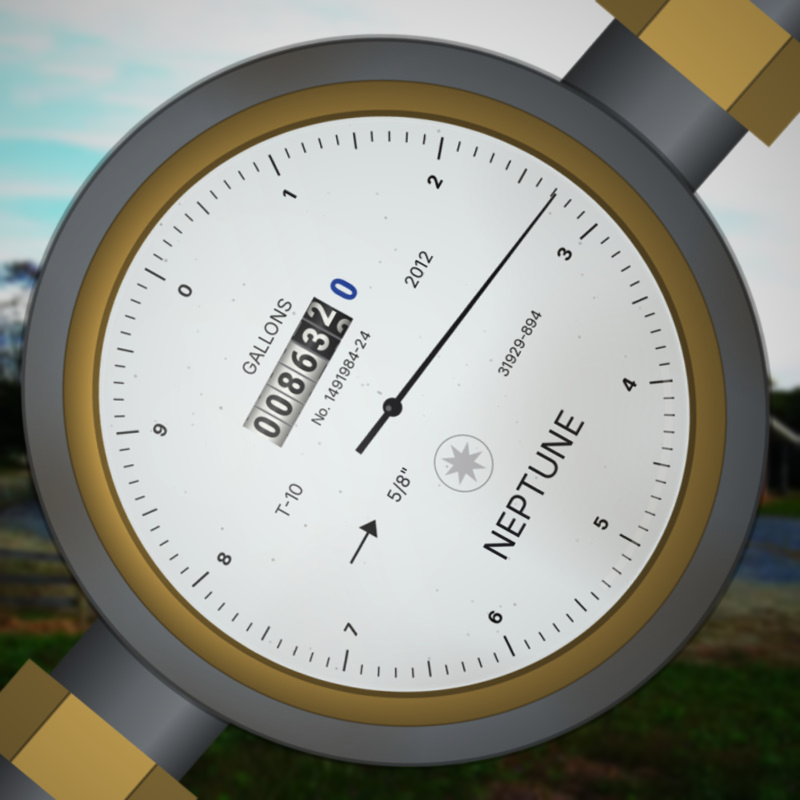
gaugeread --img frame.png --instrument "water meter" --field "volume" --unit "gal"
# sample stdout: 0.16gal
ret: 86322.7gal
